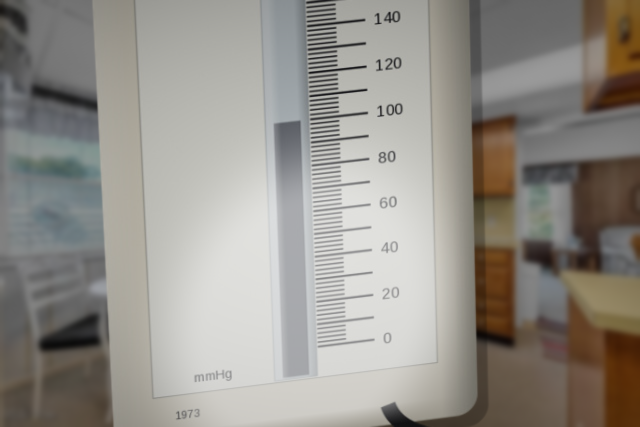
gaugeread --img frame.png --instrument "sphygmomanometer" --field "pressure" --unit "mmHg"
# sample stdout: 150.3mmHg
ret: 100mmHg
